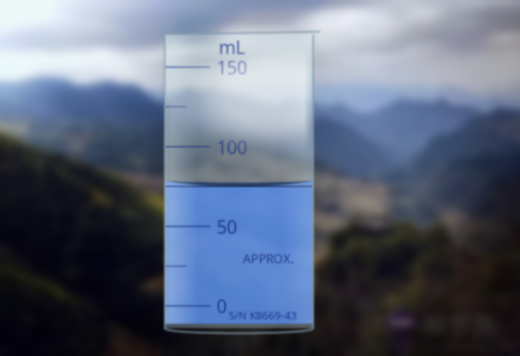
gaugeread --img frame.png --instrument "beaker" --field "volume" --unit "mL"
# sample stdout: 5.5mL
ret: 75mL
